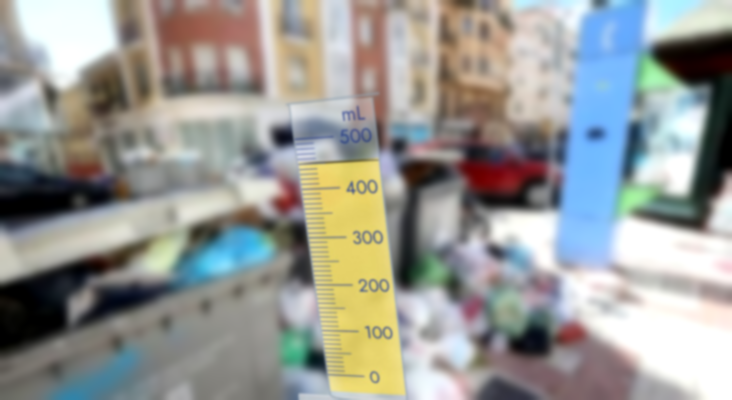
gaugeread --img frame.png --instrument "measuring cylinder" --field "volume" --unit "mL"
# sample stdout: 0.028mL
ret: 450mL
